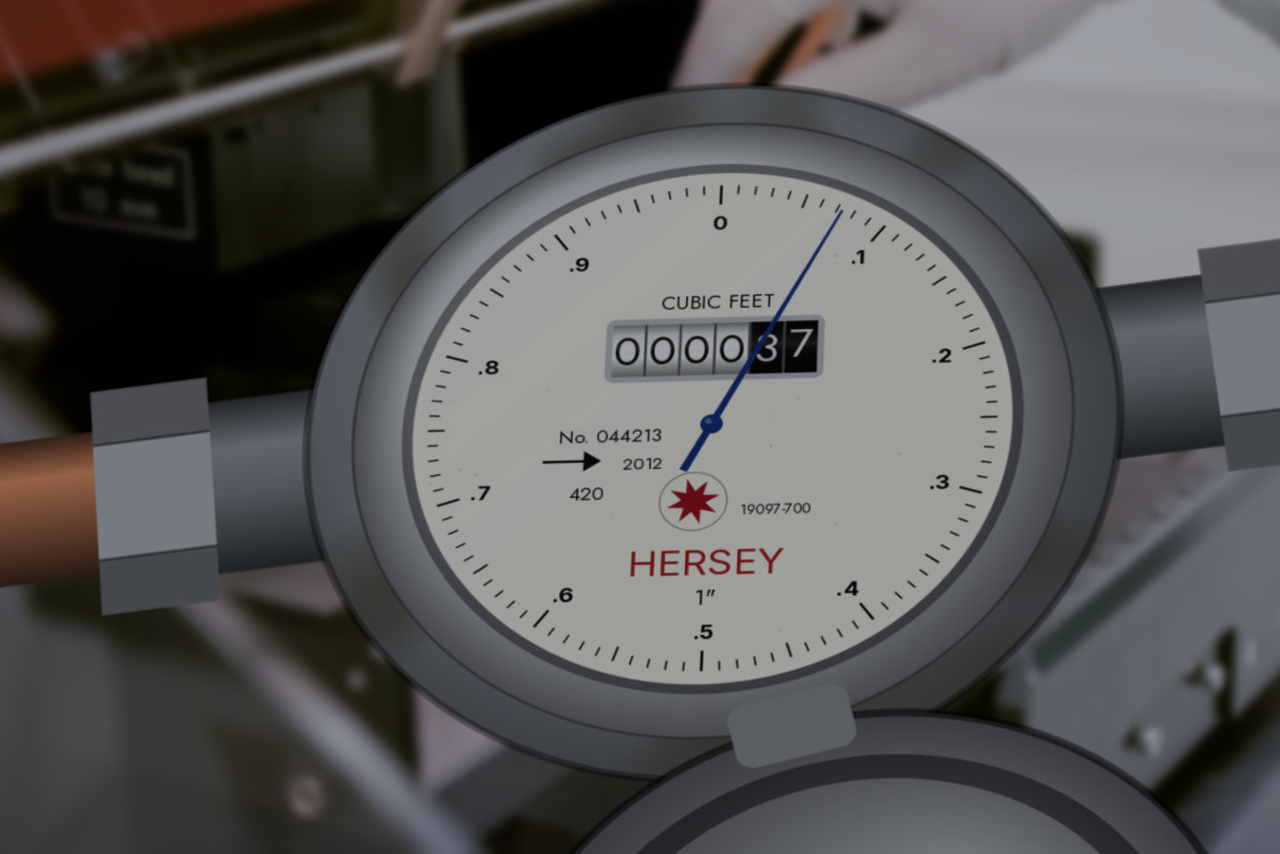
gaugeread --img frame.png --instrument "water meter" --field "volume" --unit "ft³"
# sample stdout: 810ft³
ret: 37.07ft³
